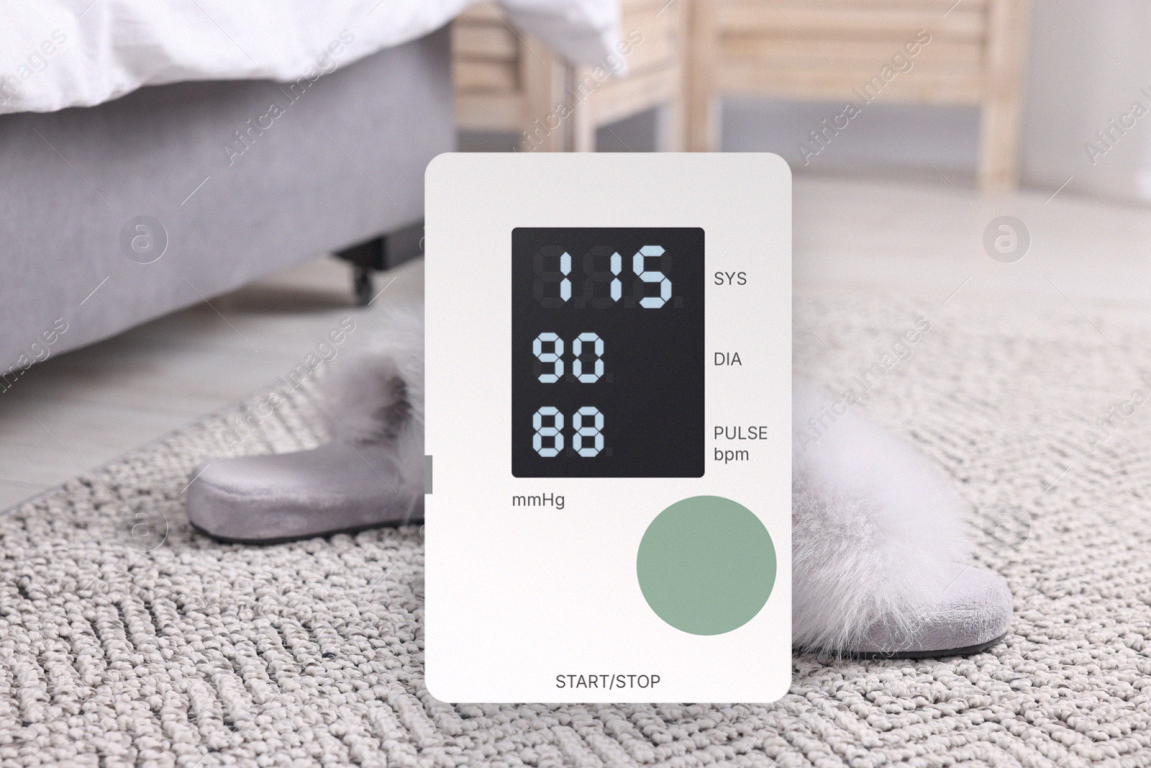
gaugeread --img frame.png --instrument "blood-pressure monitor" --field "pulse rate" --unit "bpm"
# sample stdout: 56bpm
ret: 88bpm
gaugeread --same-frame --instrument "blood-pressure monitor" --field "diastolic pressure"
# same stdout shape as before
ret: 90mmHg
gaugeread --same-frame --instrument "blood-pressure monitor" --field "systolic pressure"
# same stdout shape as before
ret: 115mmHg
